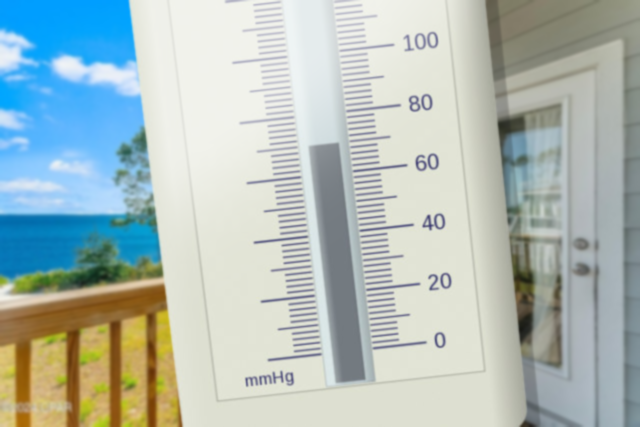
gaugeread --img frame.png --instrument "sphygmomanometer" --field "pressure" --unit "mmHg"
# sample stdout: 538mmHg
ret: 70mmHg
